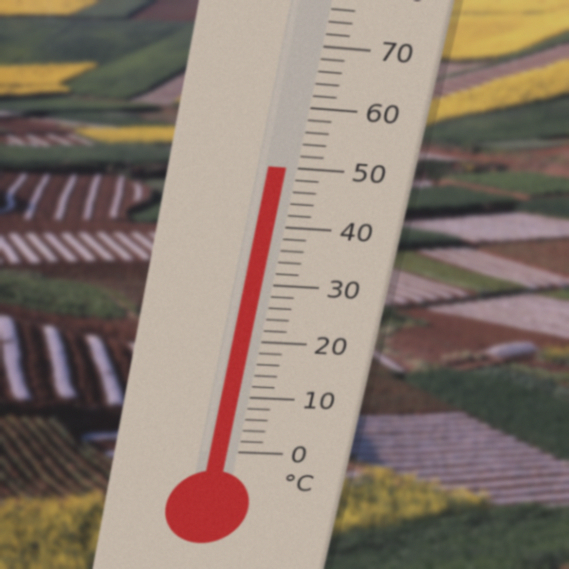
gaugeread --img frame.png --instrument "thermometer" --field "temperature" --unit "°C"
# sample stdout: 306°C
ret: 50°C
